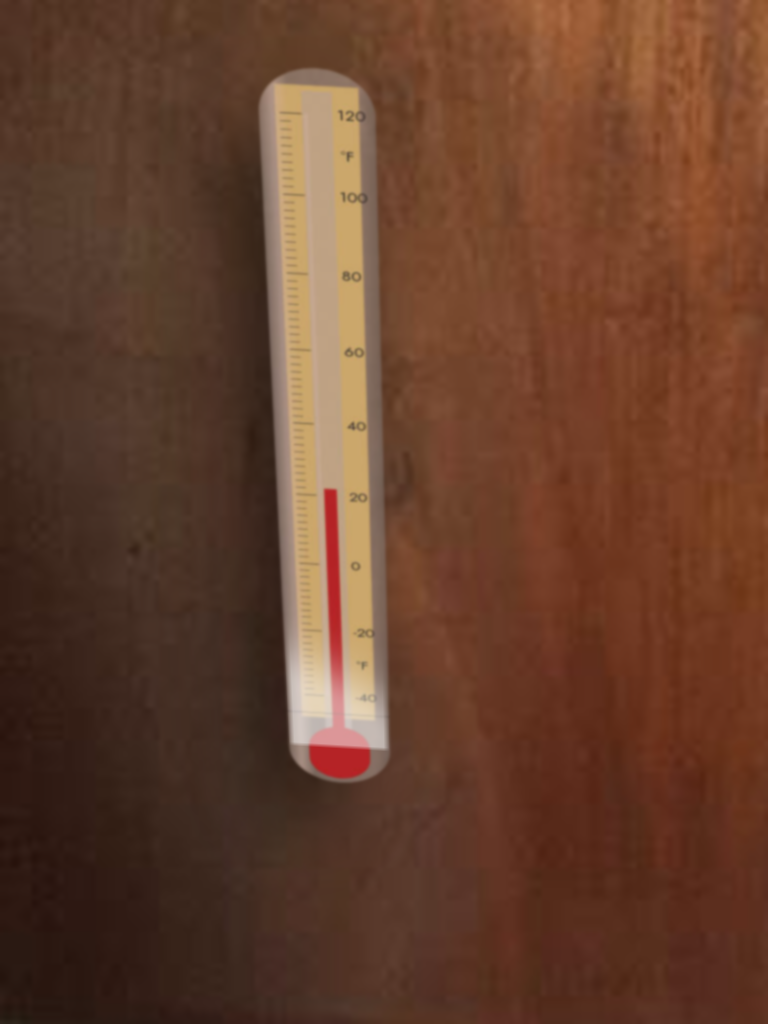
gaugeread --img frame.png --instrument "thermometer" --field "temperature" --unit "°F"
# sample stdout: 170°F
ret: 22°F
